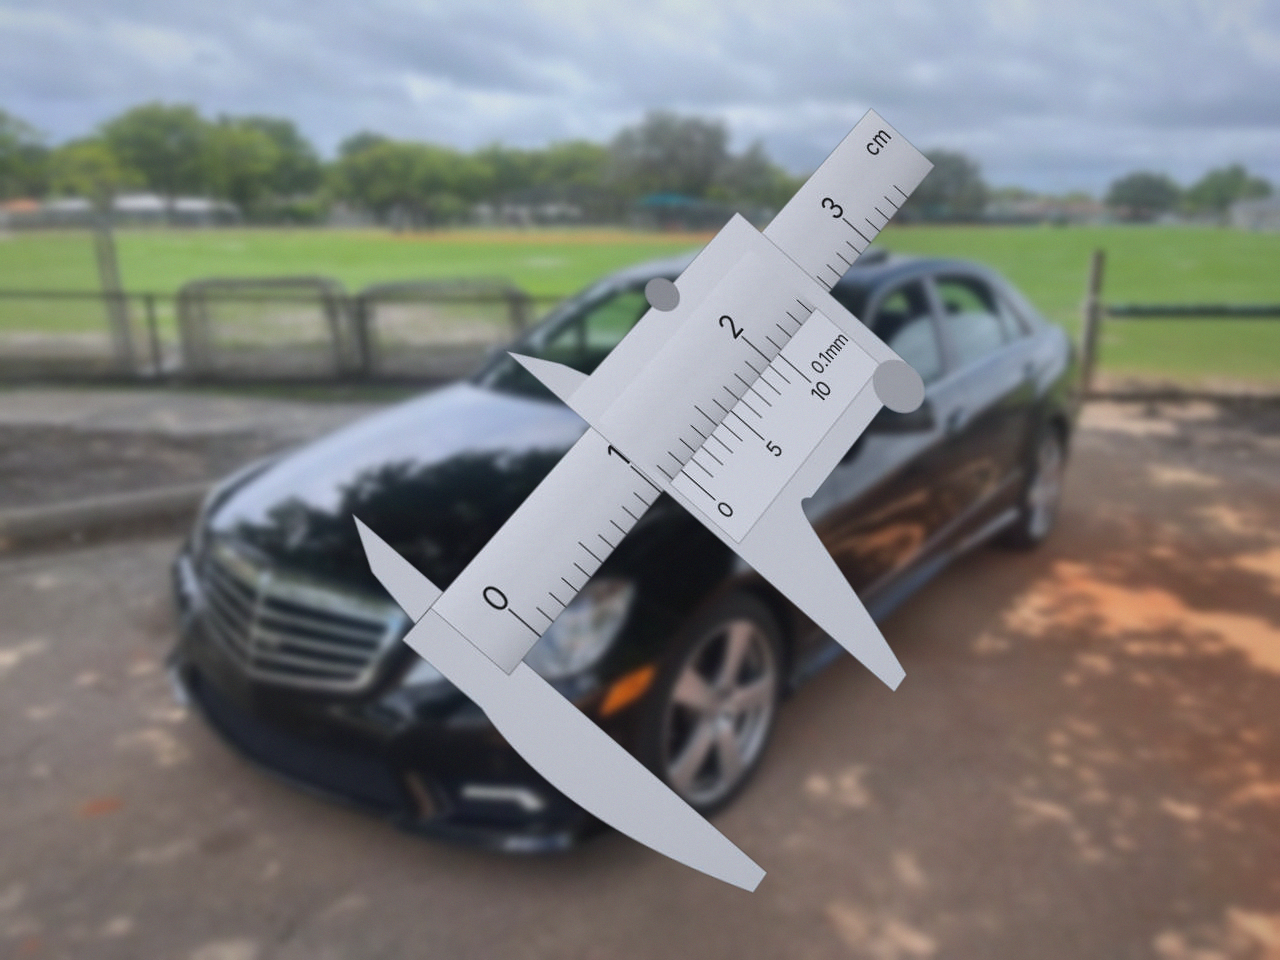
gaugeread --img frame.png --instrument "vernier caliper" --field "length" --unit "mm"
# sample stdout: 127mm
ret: 11.7mm
